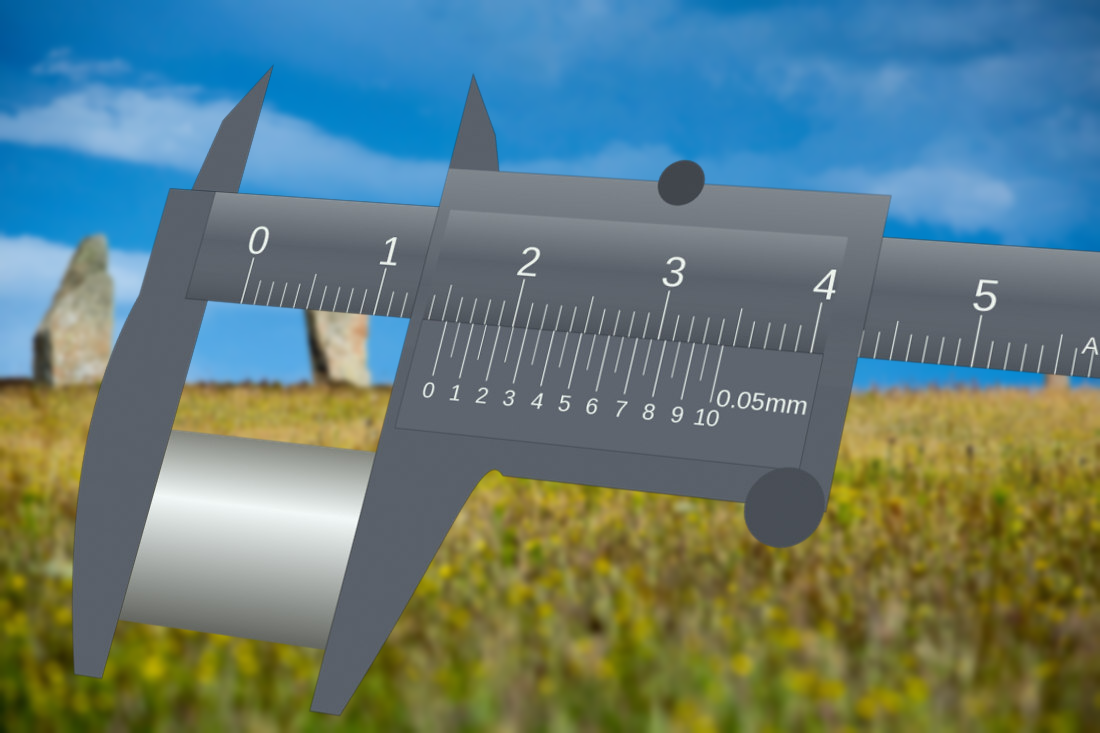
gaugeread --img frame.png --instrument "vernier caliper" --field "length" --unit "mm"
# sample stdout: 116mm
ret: 15.3mm
